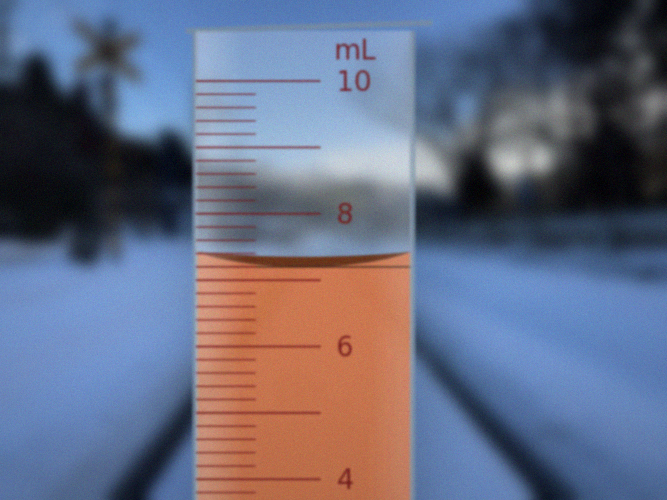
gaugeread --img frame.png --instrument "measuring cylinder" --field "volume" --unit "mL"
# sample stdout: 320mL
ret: 7.2mL
